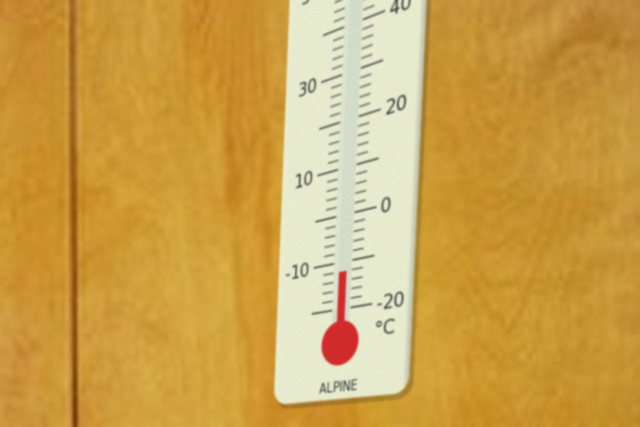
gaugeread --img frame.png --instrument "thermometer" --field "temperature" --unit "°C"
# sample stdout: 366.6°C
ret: -12°C
